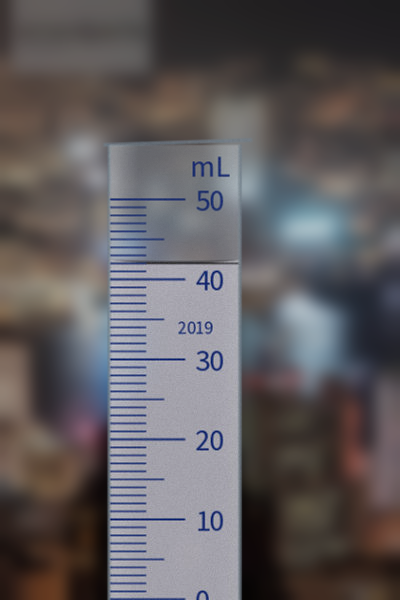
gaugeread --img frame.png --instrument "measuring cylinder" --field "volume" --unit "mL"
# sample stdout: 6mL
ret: 42mL
